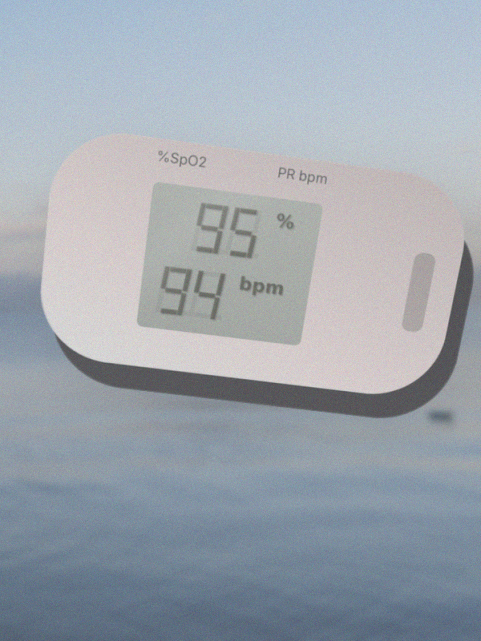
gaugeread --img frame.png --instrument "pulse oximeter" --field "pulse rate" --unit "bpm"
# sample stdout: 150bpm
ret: 94bpm
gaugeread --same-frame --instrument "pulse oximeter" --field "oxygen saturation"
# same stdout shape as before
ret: 95%
